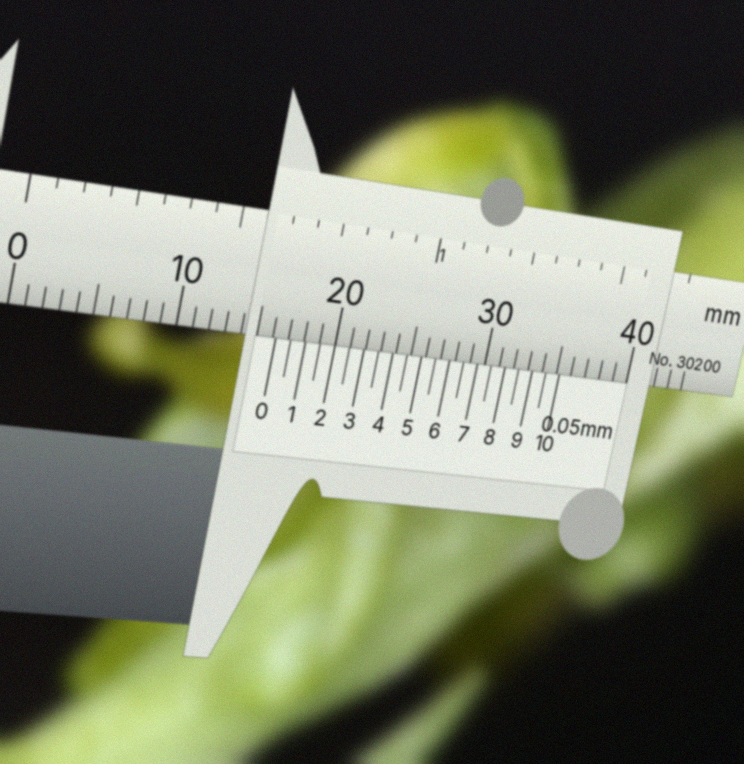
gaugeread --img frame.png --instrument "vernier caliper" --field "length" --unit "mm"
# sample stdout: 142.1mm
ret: 16.2mm
